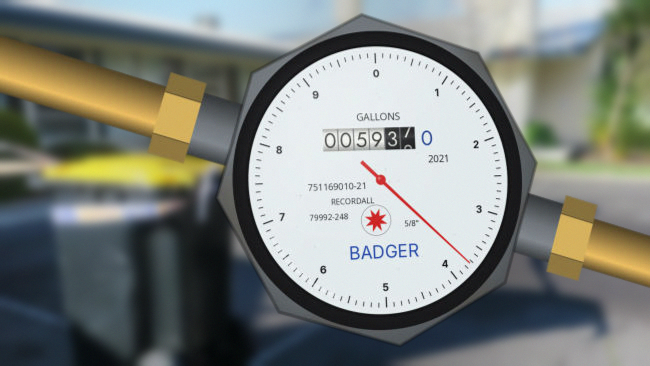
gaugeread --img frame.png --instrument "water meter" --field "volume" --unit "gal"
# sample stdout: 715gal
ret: 59373.7gal
